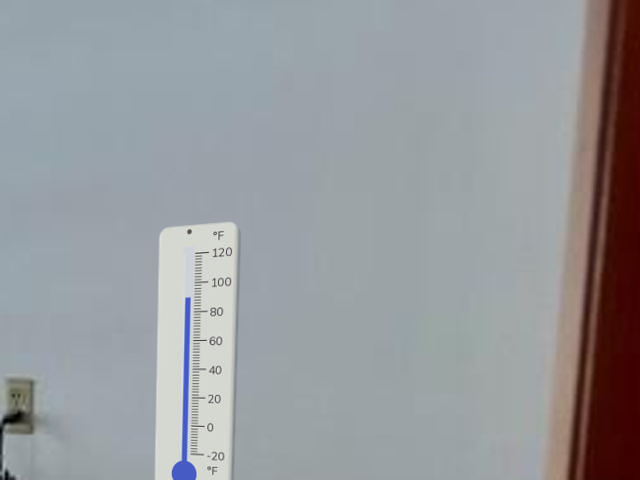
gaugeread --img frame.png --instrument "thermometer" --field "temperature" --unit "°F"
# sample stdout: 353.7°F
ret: 90°F
